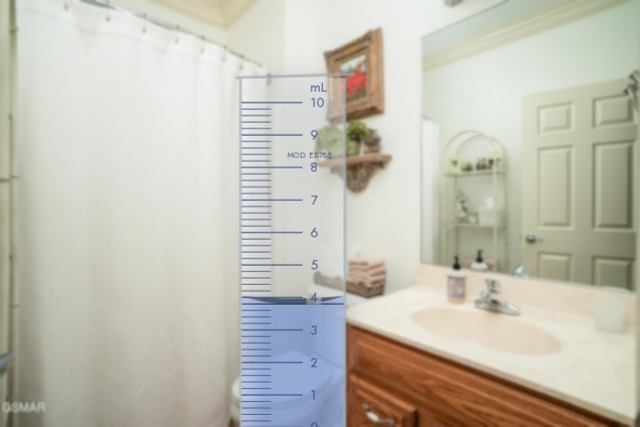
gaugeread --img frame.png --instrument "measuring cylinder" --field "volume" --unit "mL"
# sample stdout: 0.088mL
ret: 3.8mL
